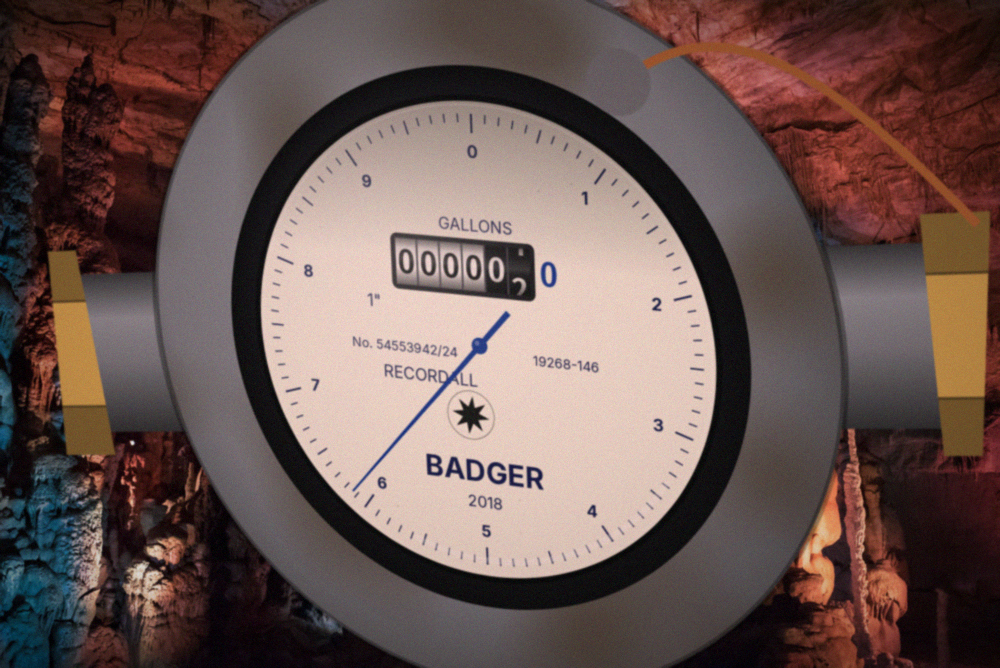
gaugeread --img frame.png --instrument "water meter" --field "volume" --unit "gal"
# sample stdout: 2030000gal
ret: 16.1gal
